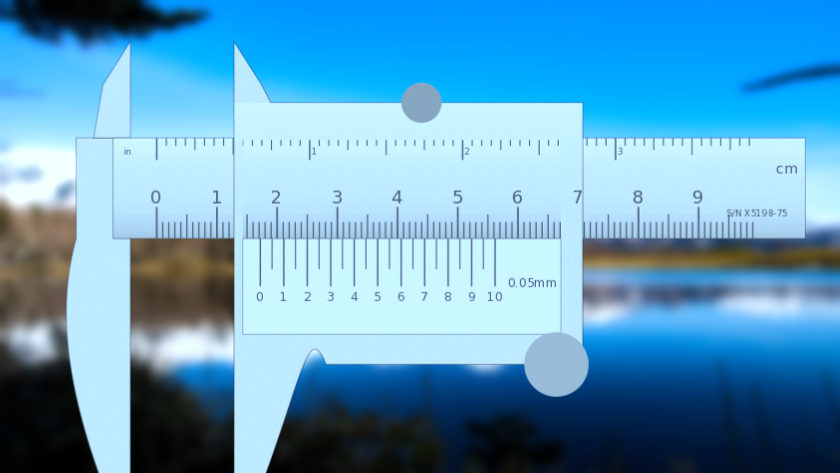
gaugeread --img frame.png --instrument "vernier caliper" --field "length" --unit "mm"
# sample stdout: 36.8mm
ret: 17.2mm
